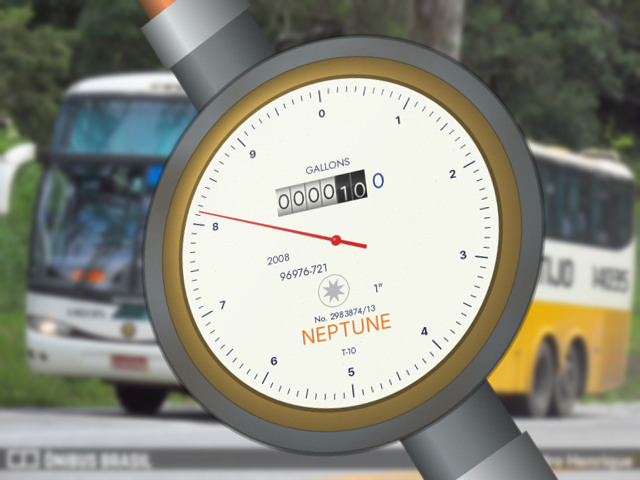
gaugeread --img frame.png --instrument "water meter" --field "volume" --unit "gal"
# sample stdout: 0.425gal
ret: 98.1gal
